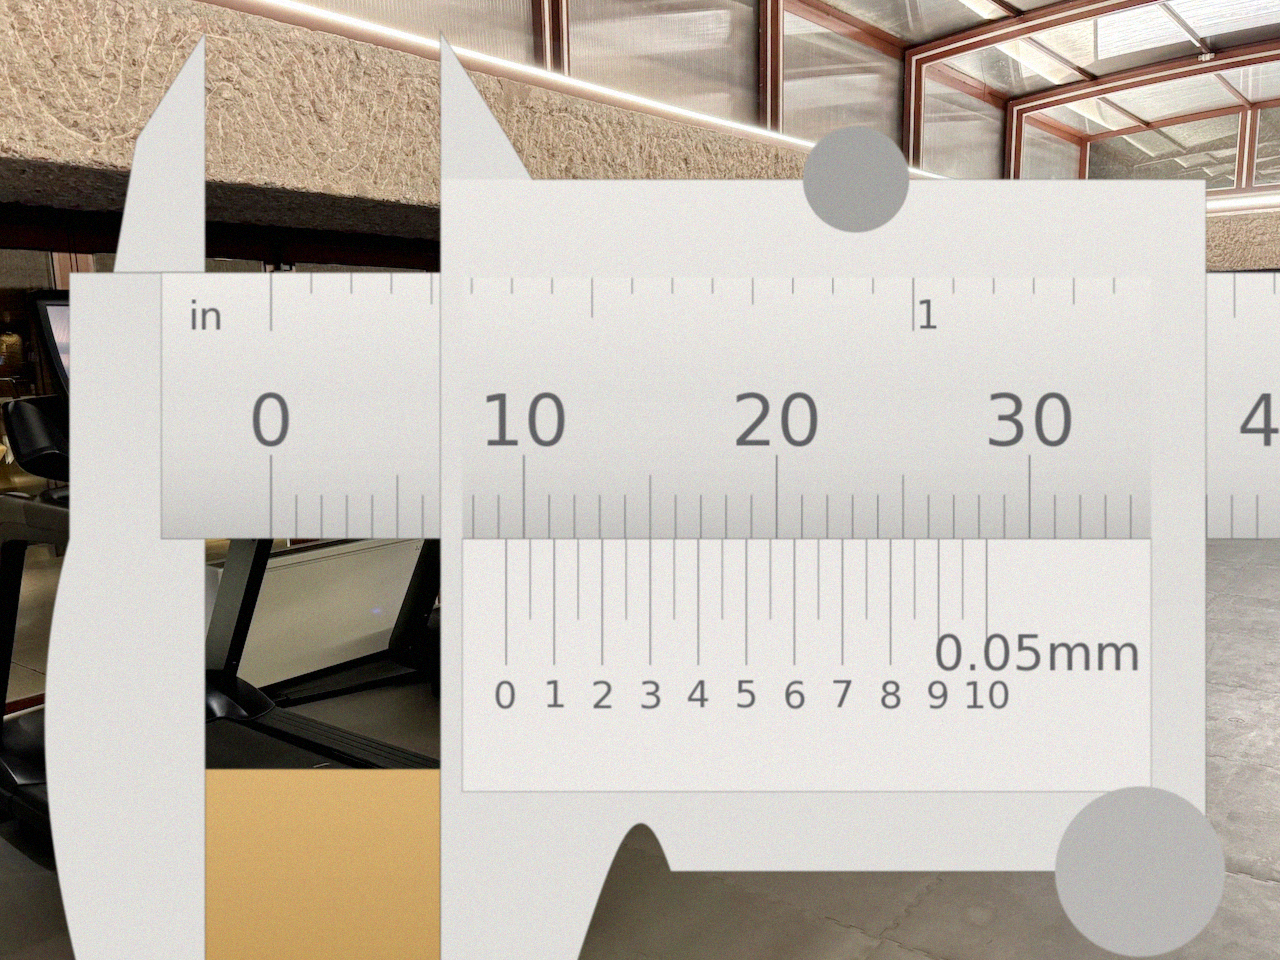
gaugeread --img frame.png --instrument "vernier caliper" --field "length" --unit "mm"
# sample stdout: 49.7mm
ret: 9.3mm
